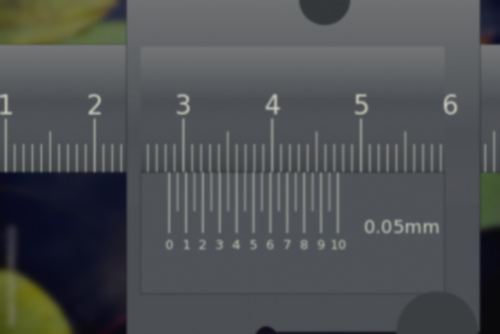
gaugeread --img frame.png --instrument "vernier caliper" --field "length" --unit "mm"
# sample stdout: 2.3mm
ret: 28.4mm
